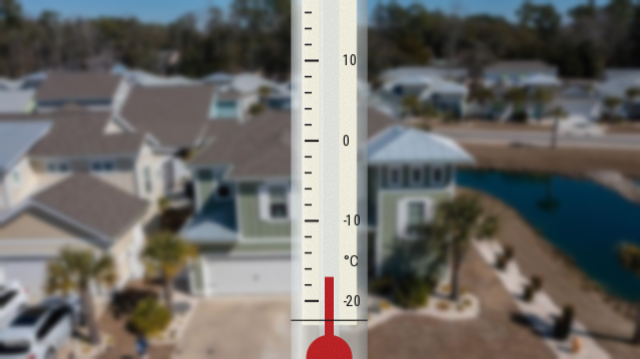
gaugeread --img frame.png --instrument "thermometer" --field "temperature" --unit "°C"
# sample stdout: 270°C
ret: -17°C
